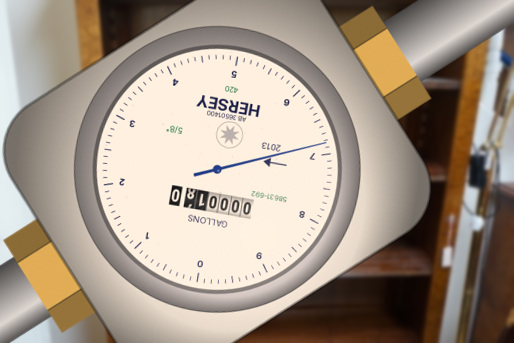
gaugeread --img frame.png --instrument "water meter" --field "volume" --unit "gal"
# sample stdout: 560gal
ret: 176.8gal
